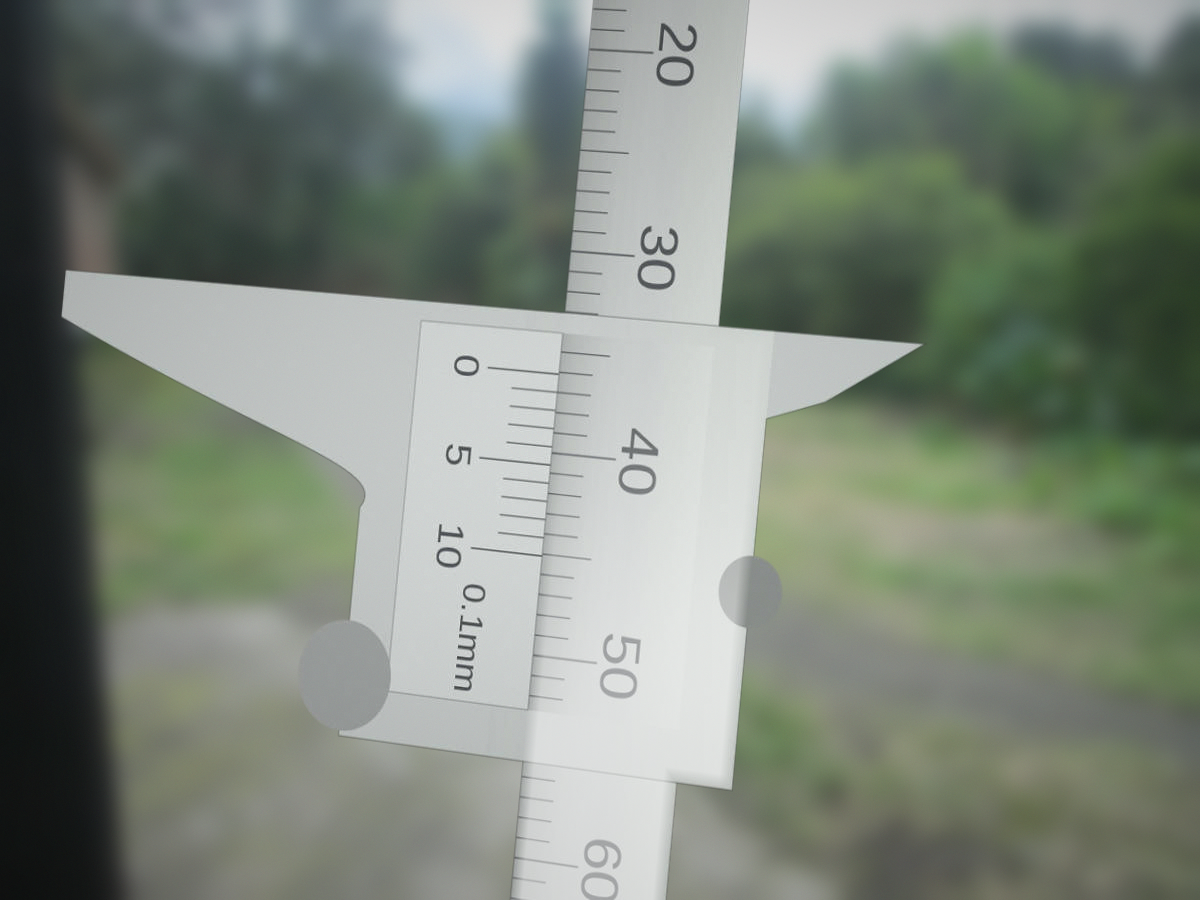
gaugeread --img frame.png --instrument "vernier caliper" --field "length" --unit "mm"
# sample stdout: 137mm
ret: 36.1mm
